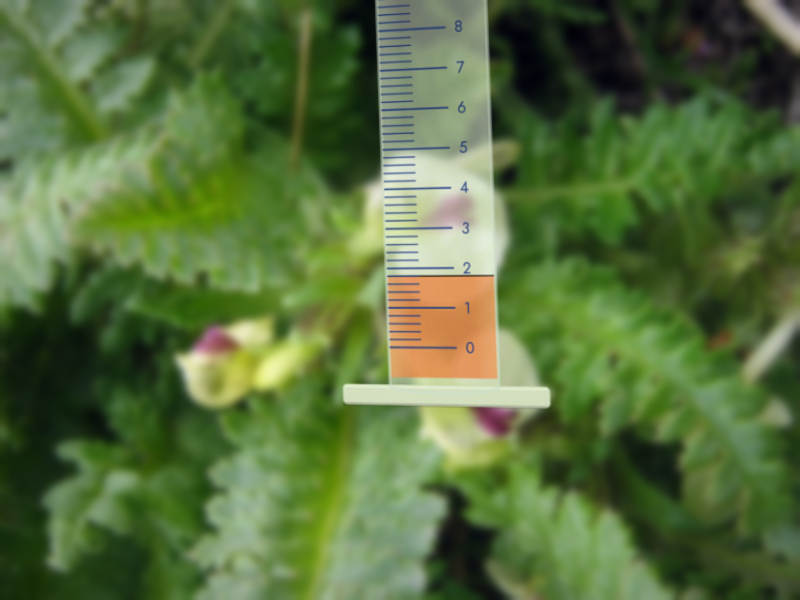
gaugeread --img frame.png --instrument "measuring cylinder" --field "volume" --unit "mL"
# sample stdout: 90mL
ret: 1.8mL
